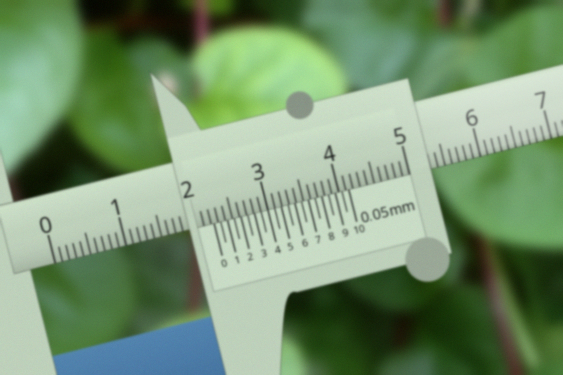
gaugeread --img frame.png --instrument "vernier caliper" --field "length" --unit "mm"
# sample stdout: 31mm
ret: 22.4mm
